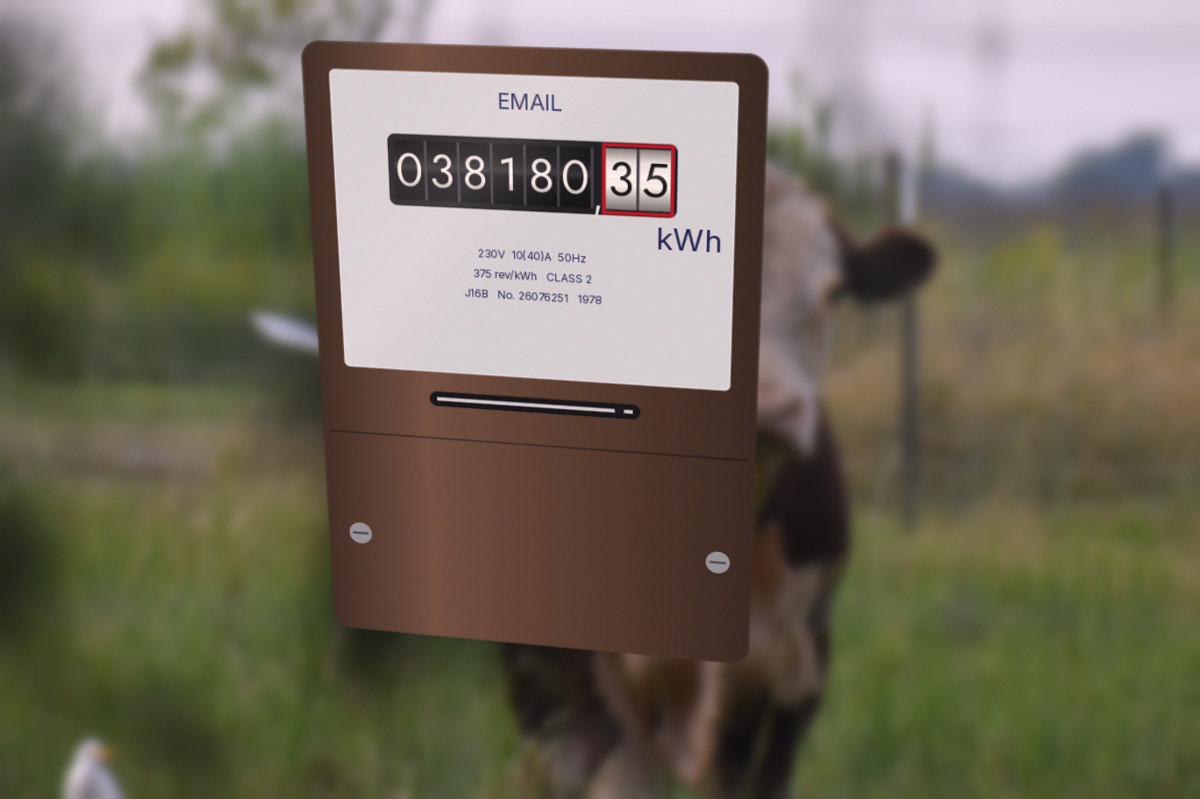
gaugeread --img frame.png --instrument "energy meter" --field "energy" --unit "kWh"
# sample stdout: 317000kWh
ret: 38180.35kWh
